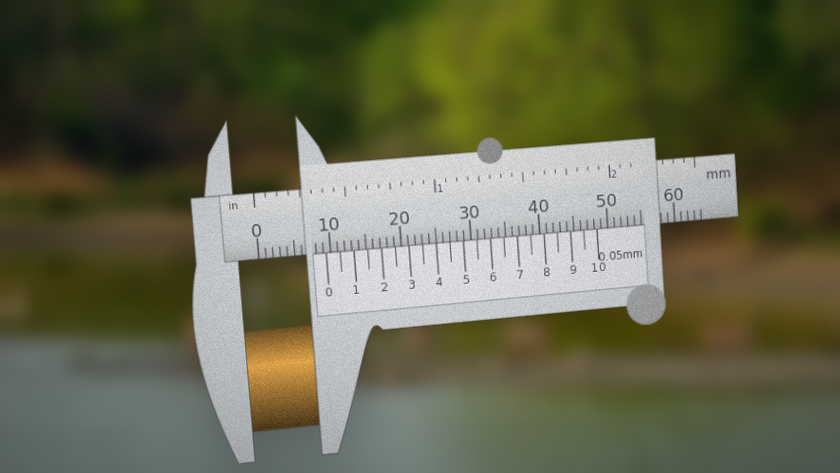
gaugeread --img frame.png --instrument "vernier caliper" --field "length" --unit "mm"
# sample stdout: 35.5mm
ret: 9.4mm
